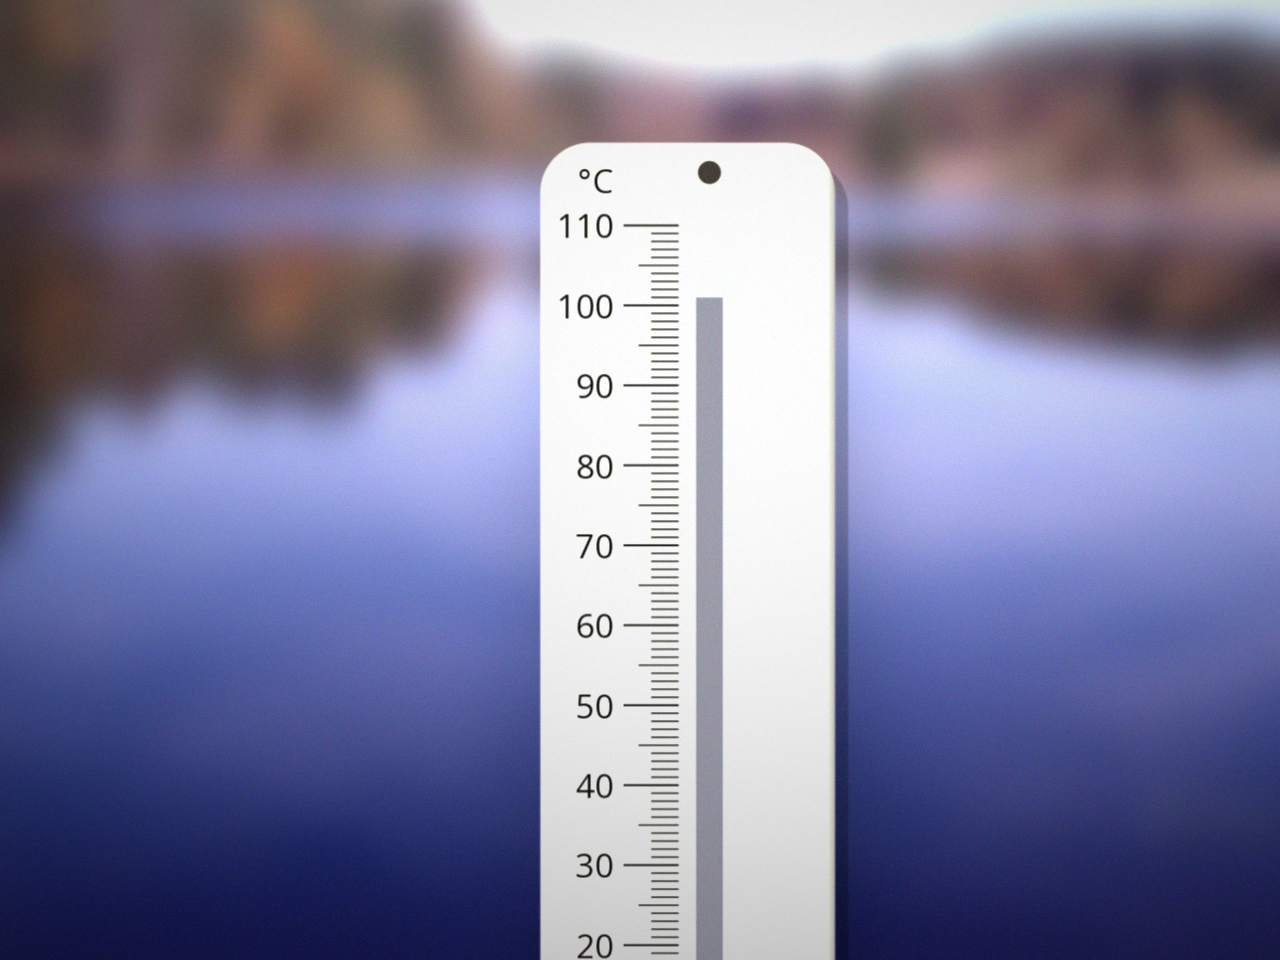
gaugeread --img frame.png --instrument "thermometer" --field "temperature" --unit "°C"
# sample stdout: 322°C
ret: 101°C
